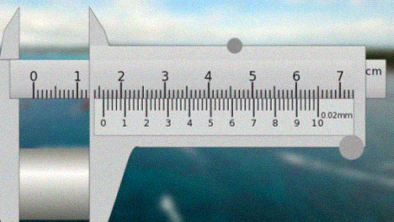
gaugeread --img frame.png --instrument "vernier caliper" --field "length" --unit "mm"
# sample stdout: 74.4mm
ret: 16.0mm
